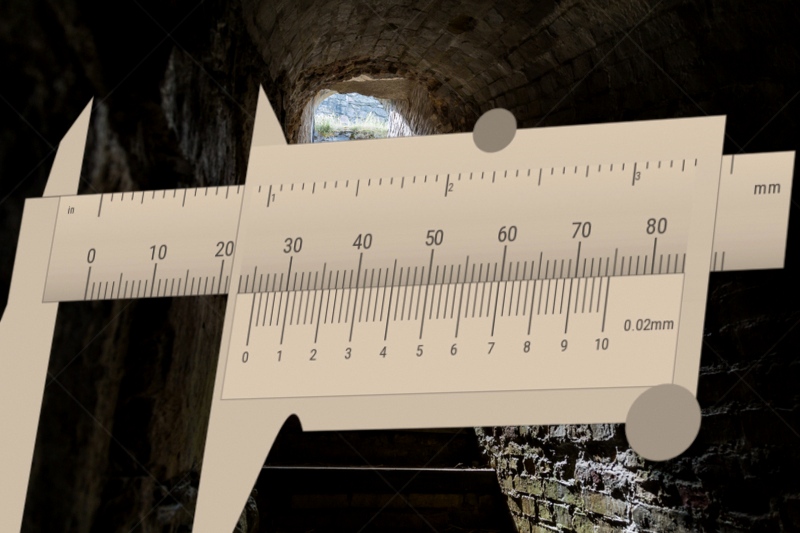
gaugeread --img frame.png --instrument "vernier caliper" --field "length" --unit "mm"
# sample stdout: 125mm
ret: 25.4mm
